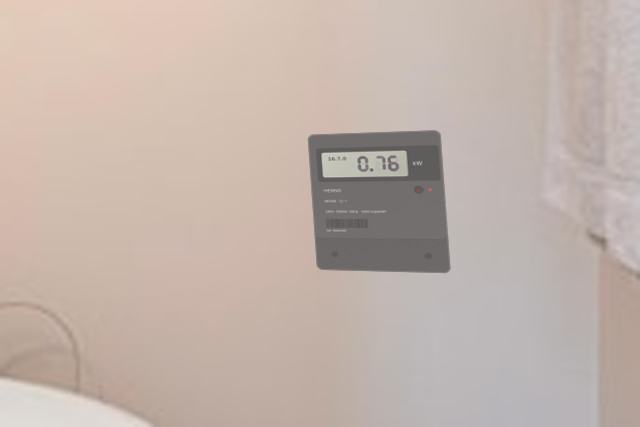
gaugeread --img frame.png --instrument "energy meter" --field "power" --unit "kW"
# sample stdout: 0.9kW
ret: 0.76kW
